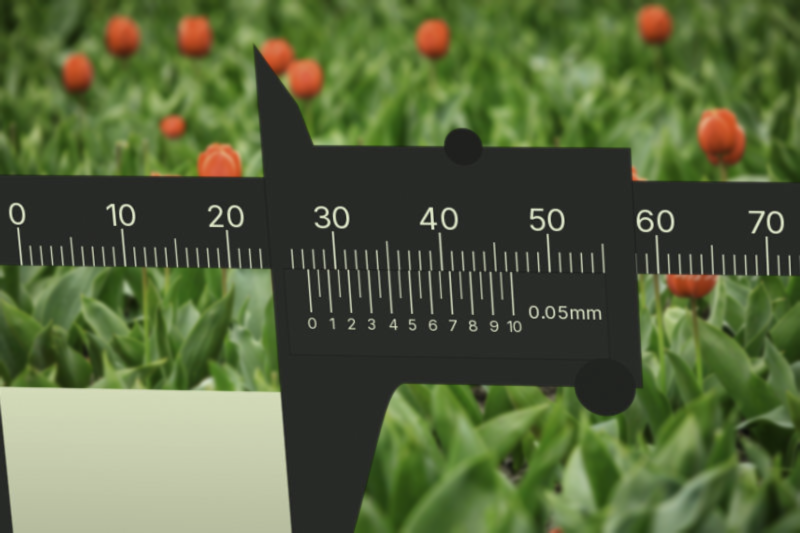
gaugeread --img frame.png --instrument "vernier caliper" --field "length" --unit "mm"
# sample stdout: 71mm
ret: 27.4mm
